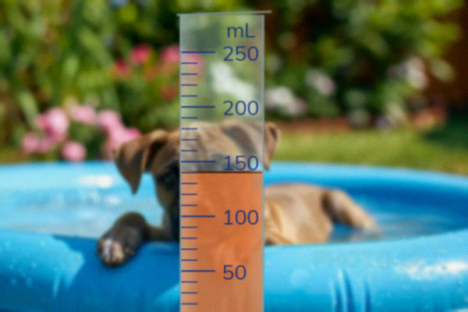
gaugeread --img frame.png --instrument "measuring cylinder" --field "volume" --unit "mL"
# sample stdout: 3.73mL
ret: 140mL
